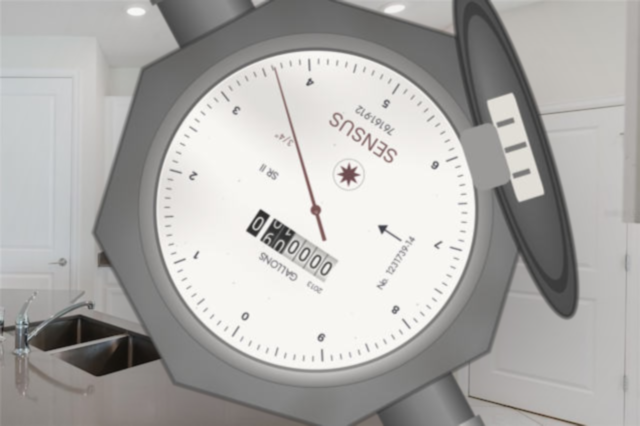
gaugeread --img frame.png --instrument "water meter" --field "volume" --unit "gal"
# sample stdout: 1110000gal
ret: 93.6gal
